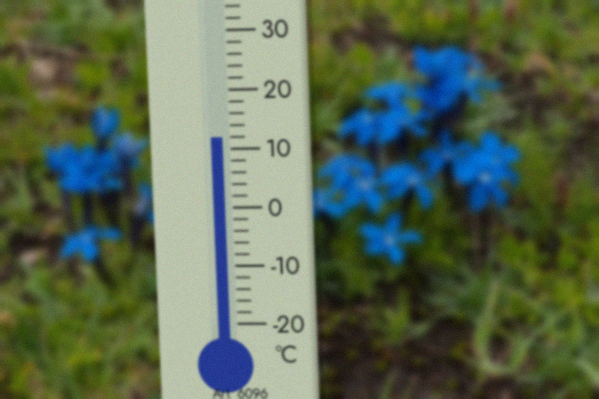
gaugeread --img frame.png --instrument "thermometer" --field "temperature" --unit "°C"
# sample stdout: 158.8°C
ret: 12°C
